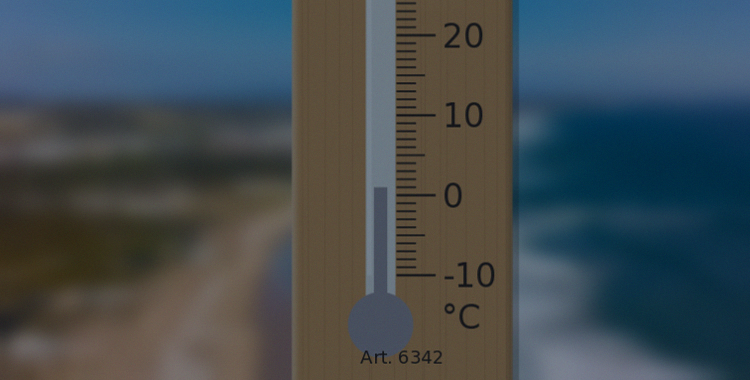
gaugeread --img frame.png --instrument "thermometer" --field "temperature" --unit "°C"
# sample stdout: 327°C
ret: 1°C
